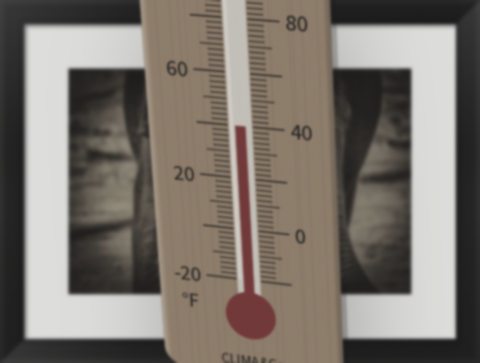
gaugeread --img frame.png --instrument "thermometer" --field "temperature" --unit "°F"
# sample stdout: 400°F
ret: 40°F
